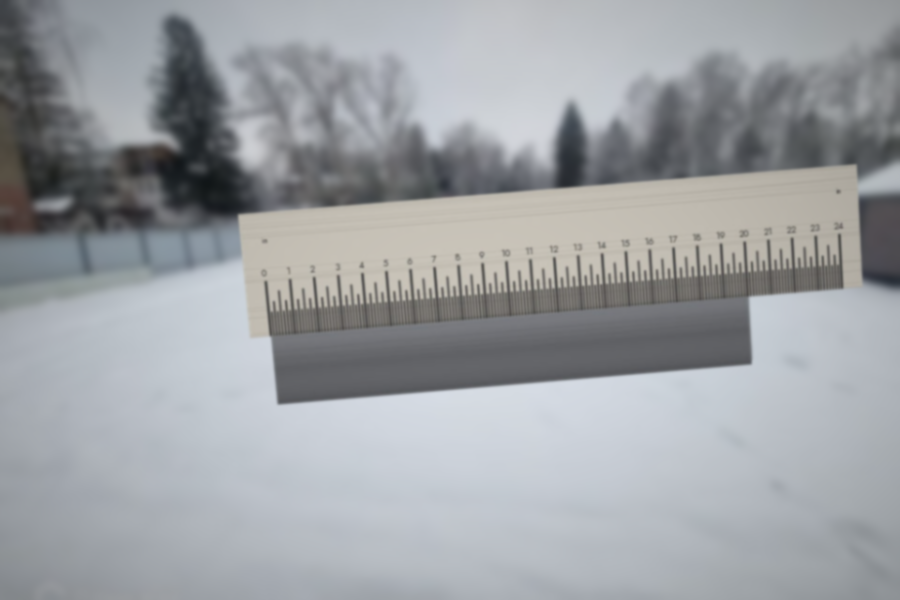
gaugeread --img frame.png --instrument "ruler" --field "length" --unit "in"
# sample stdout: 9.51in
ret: 20in
